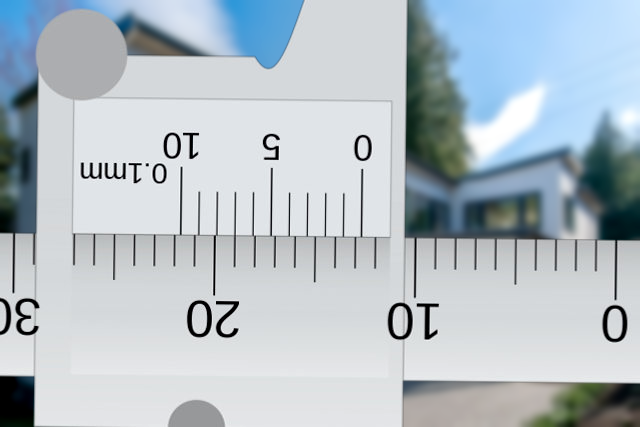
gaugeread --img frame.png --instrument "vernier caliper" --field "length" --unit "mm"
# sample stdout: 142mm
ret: 12.7mm
